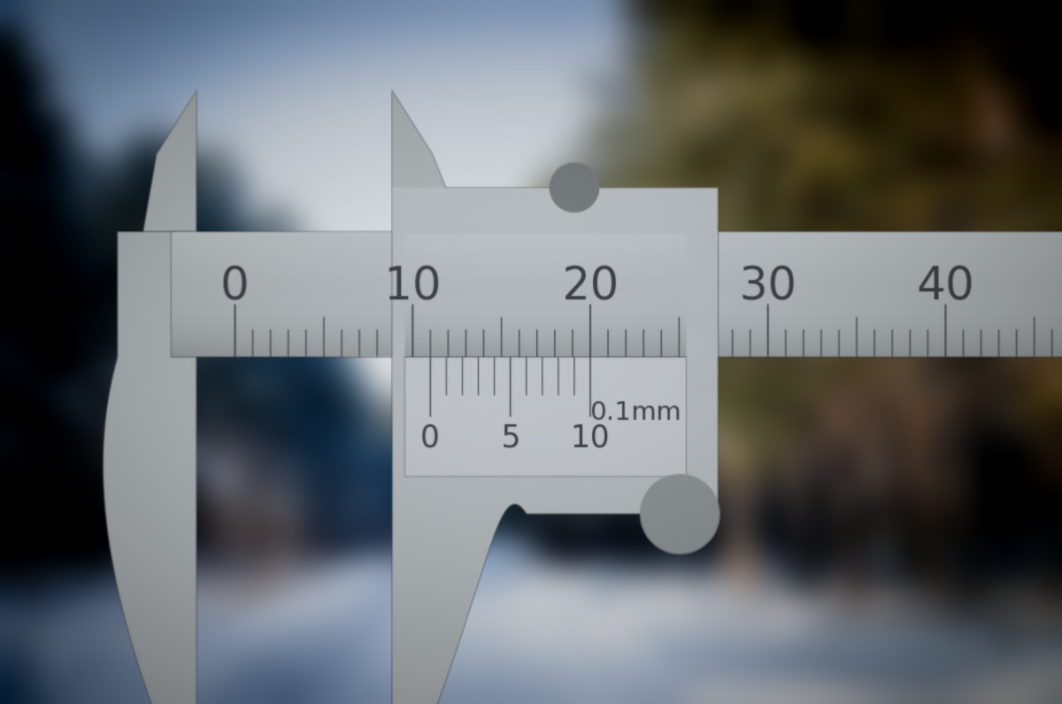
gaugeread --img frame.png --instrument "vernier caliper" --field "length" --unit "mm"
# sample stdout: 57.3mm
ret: 11.0mm
